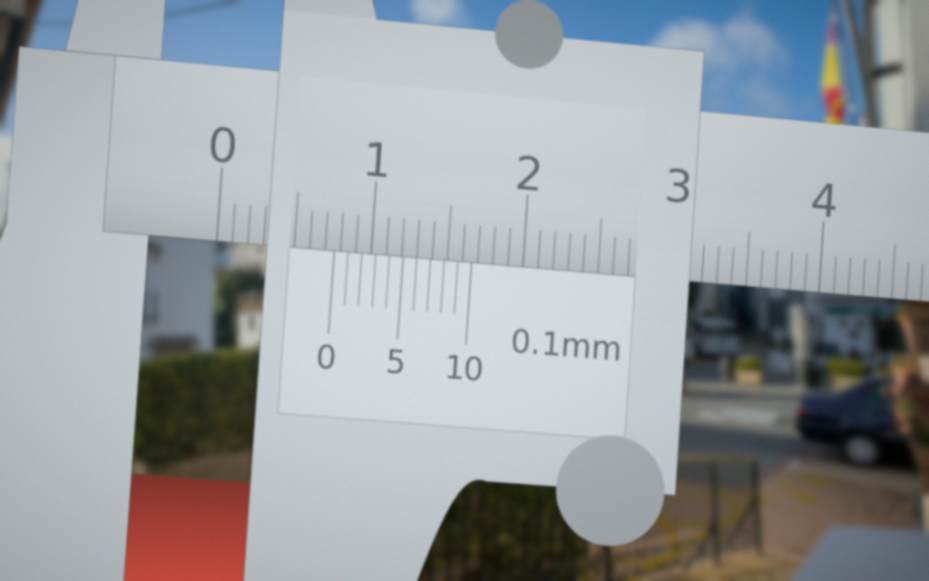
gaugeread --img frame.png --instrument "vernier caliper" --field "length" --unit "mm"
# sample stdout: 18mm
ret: 7.6mm
